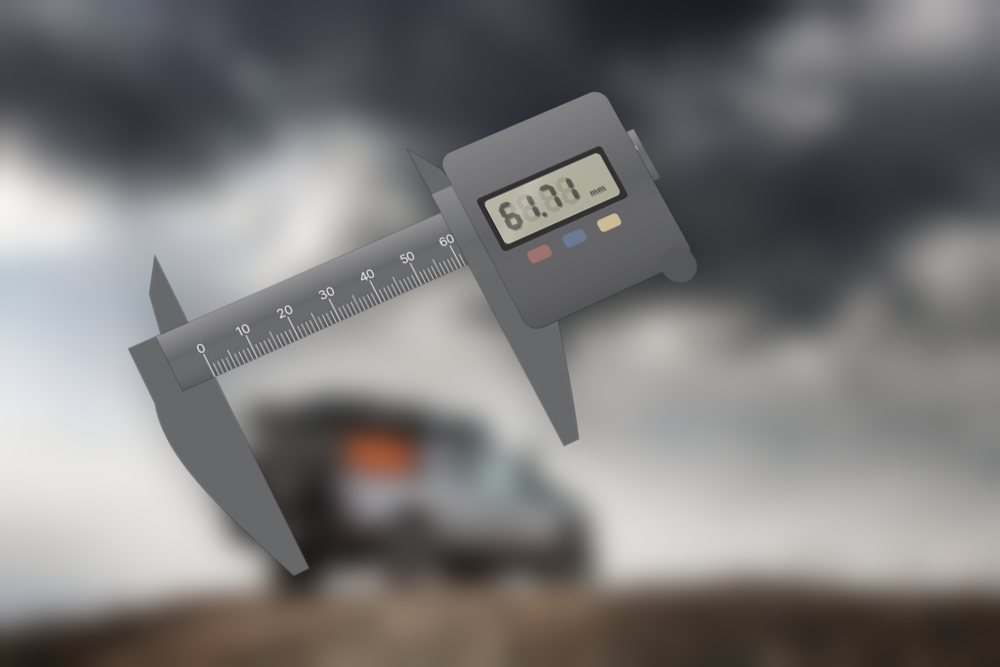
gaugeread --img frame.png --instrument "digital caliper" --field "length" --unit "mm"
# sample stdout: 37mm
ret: 61.71mm
